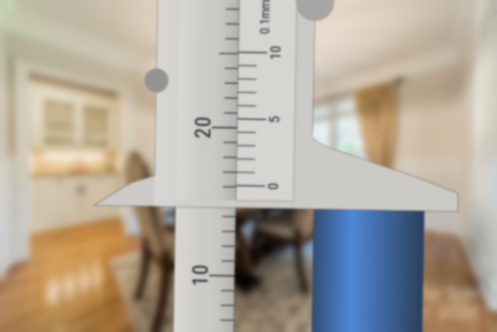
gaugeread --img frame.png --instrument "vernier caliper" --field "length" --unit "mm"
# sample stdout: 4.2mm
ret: 16.1mm
